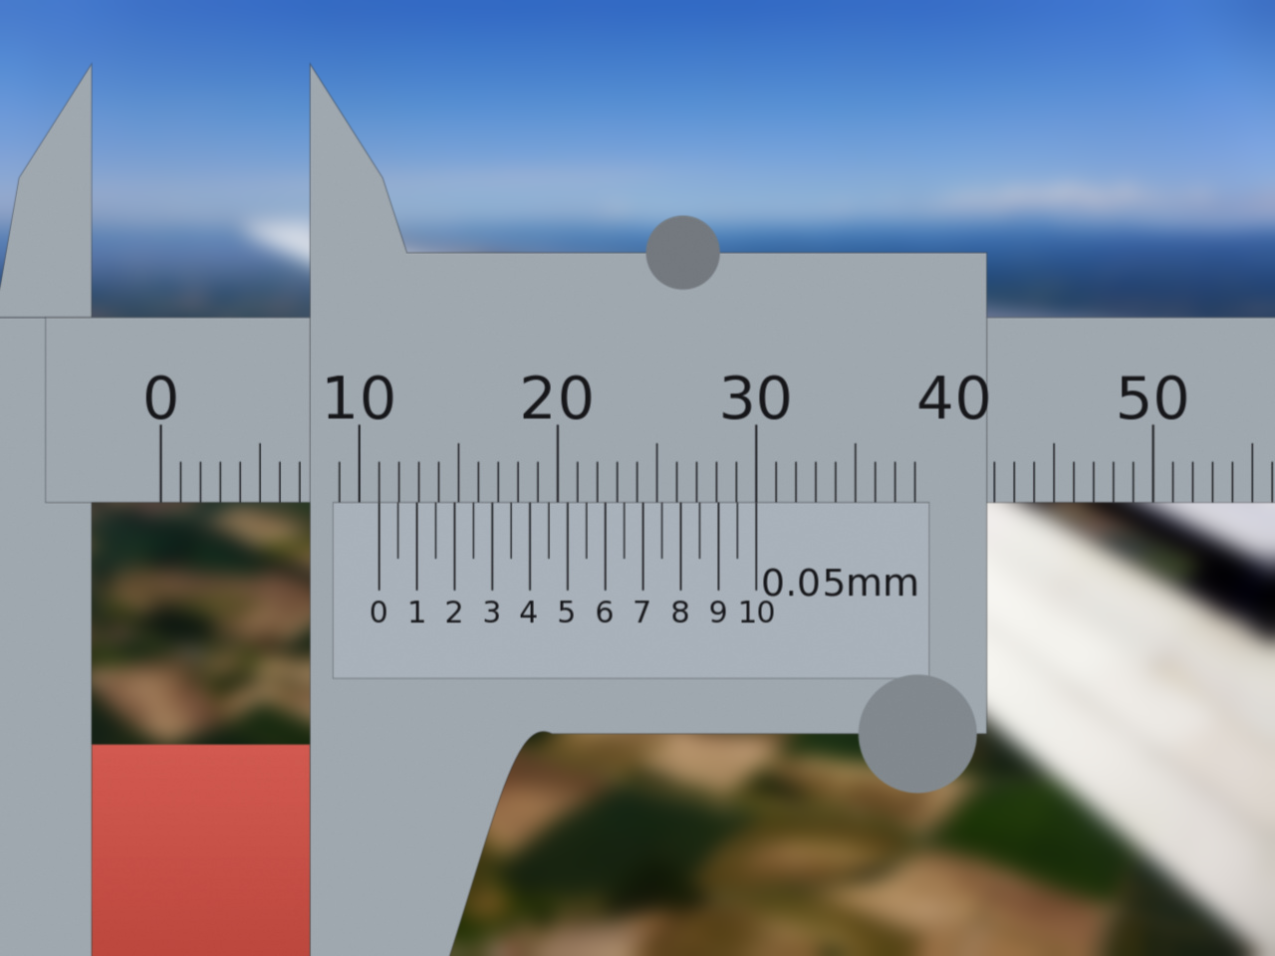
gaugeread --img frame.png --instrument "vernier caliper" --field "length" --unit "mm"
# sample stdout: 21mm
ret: 11.0mm
